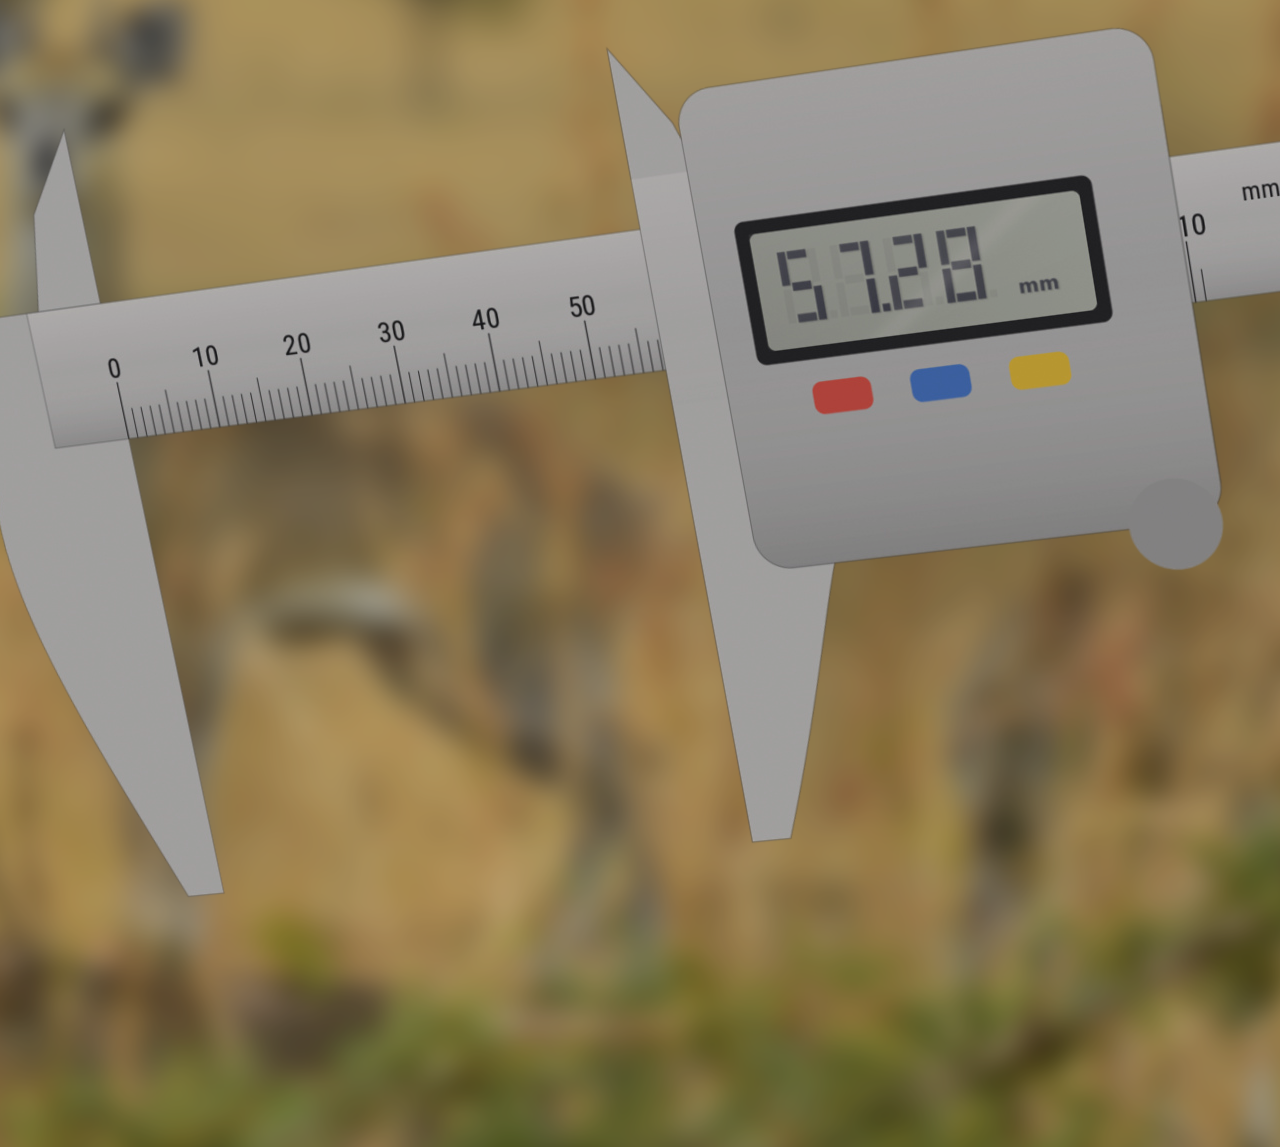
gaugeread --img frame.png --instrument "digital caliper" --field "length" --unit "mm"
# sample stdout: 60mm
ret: 57.28mm
